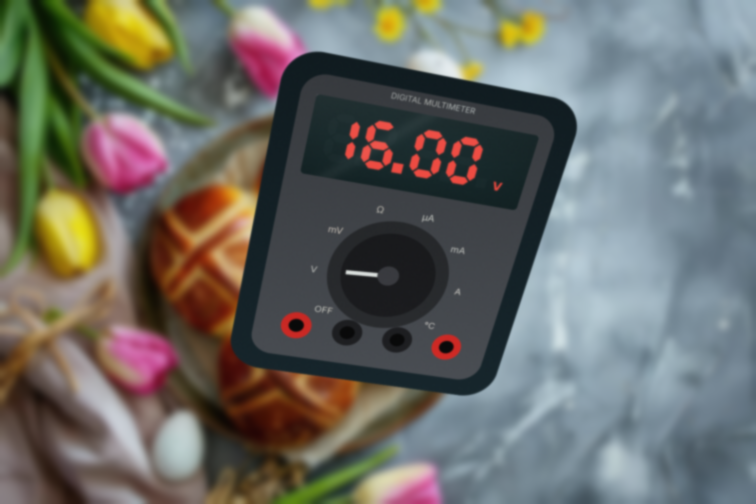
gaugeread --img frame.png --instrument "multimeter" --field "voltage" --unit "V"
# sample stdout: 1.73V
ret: 16.00V
